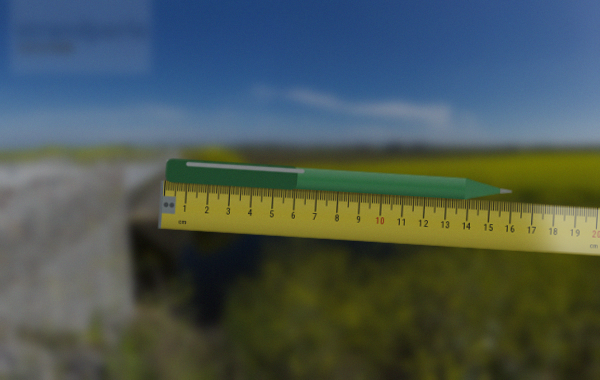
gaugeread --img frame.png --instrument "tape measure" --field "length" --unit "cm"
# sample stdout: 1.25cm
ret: 16cm
